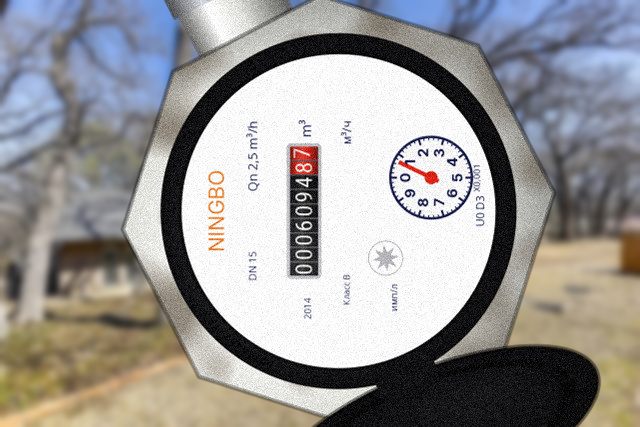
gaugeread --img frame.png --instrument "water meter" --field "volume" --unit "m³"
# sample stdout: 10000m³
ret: 6094.870m³
